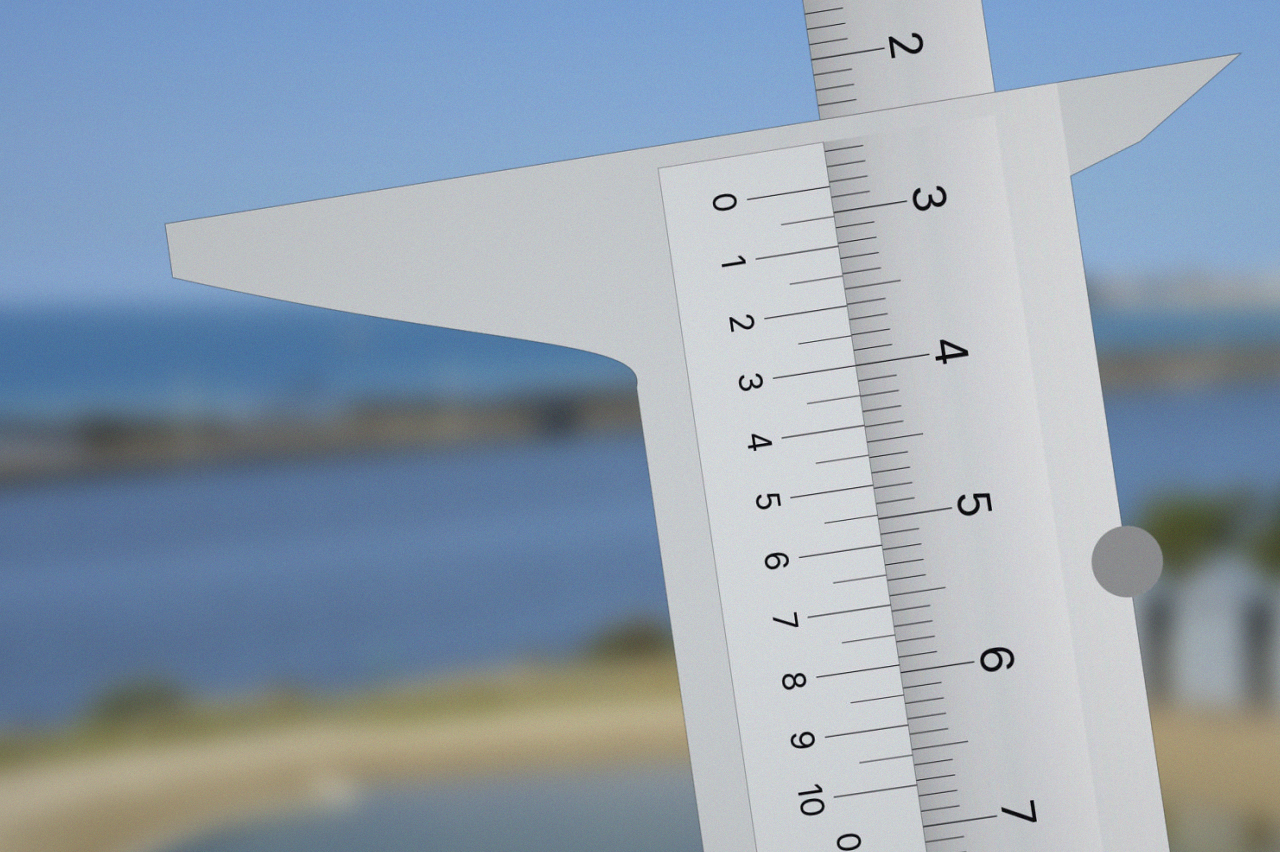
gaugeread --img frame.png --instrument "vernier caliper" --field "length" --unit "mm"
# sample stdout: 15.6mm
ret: 28.3mm
